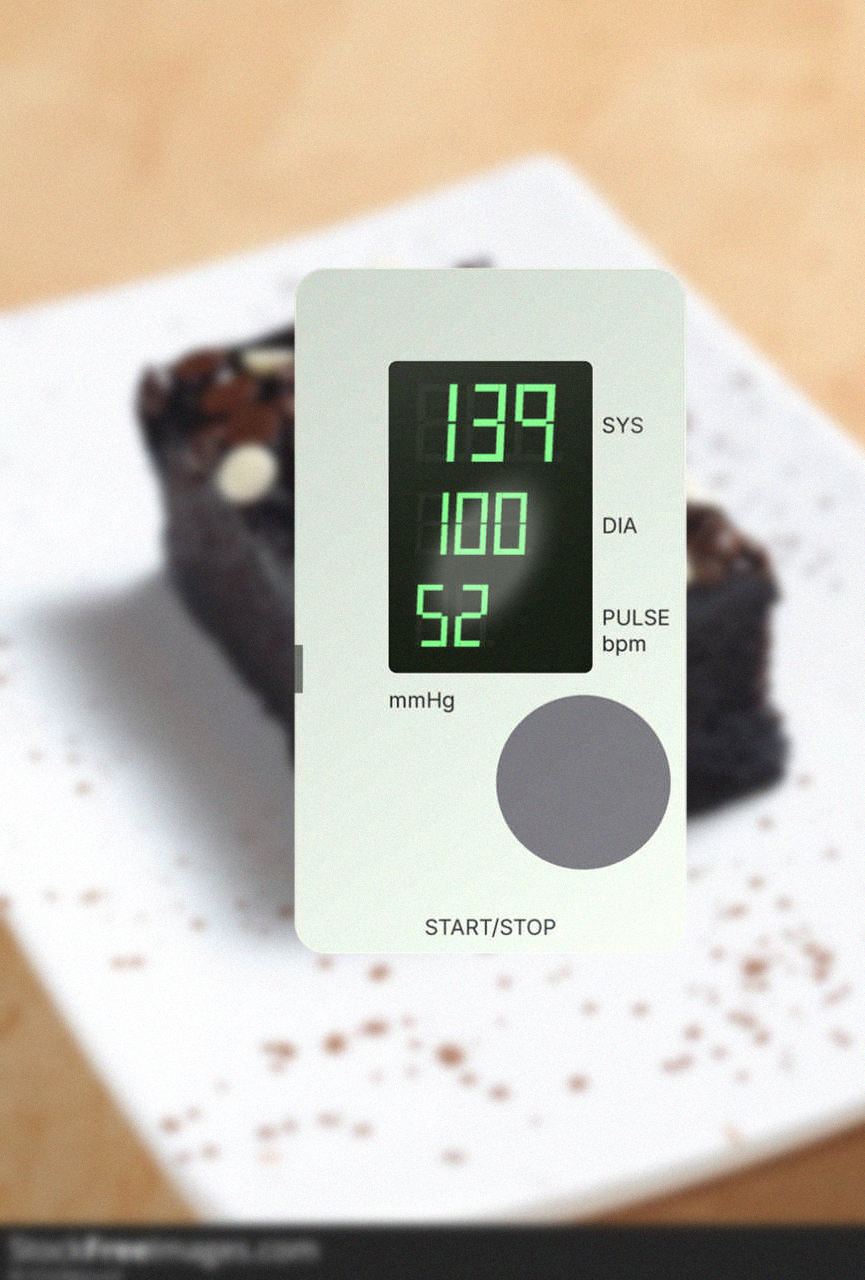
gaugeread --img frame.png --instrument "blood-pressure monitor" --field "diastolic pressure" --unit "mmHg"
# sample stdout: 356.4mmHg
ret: 100mmHg
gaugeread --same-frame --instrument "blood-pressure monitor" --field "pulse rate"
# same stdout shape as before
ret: 52bpm
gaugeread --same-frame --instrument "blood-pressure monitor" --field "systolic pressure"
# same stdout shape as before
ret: 139mmHg
